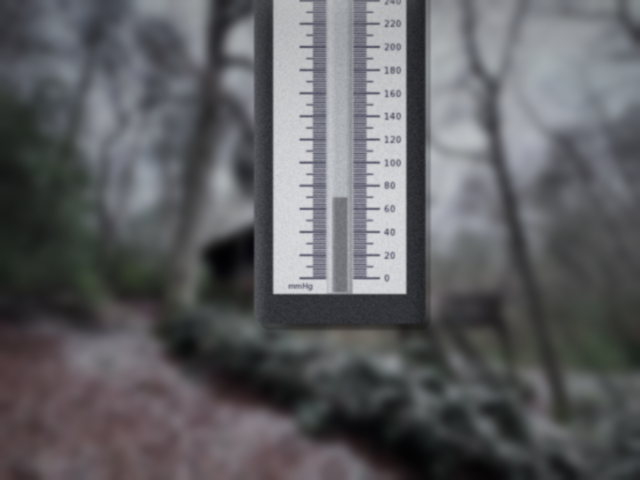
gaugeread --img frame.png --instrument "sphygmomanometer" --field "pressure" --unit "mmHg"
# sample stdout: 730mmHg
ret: 70mmHg
